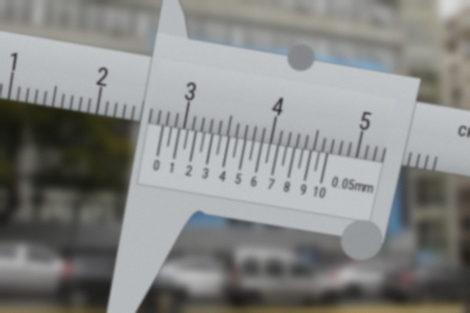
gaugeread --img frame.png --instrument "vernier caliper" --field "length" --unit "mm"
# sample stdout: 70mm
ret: 27.6mm
